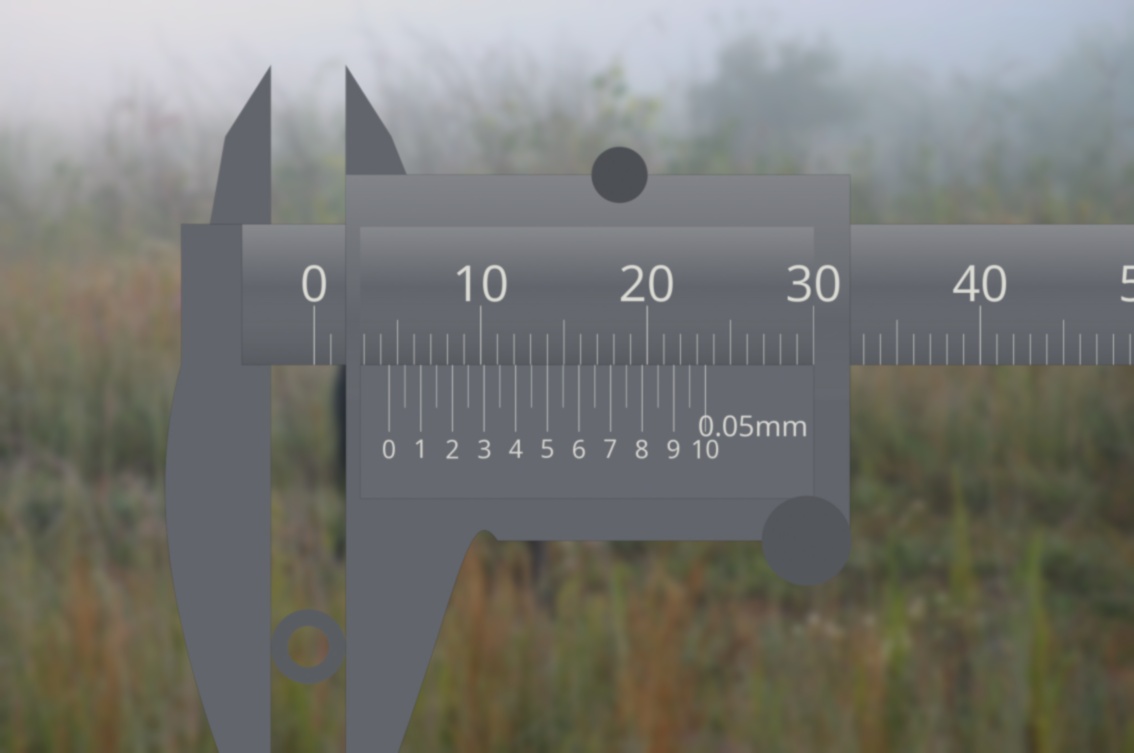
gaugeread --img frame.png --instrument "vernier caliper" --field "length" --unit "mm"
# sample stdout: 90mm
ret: 4.5mm
